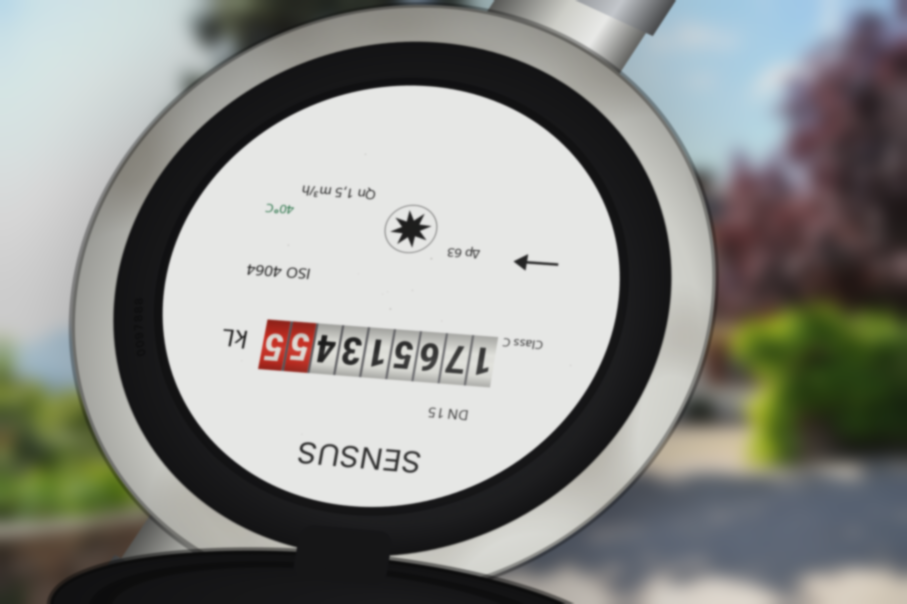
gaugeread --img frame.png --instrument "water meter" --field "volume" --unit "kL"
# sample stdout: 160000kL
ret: 1765134.55kL
